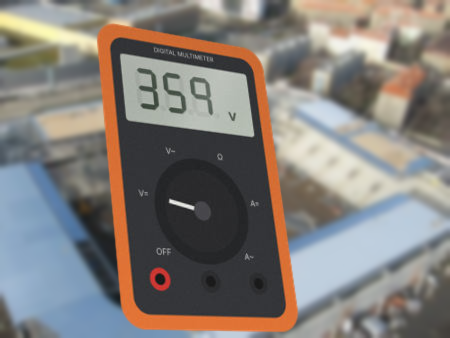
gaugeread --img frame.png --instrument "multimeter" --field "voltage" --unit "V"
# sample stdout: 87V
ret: 359V
